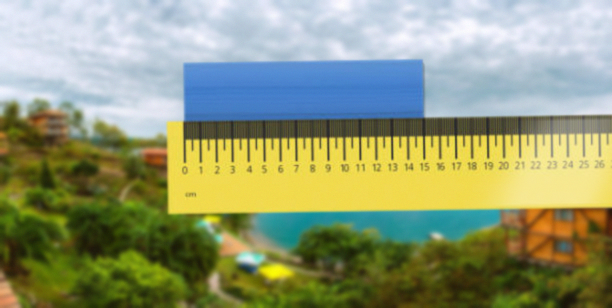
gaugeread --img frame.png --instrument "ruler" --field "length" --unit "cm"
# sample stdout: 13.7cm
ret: 15cm
